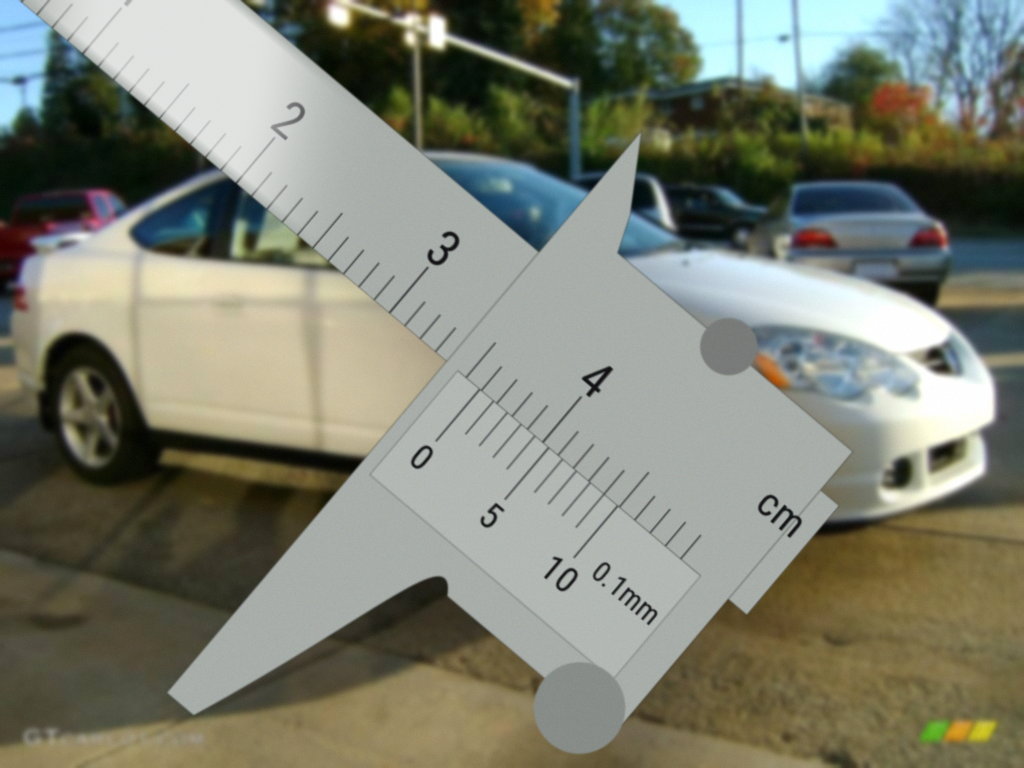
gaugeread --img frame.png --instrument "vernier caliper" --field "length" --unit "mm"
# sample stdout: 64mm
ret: 35.9mm
